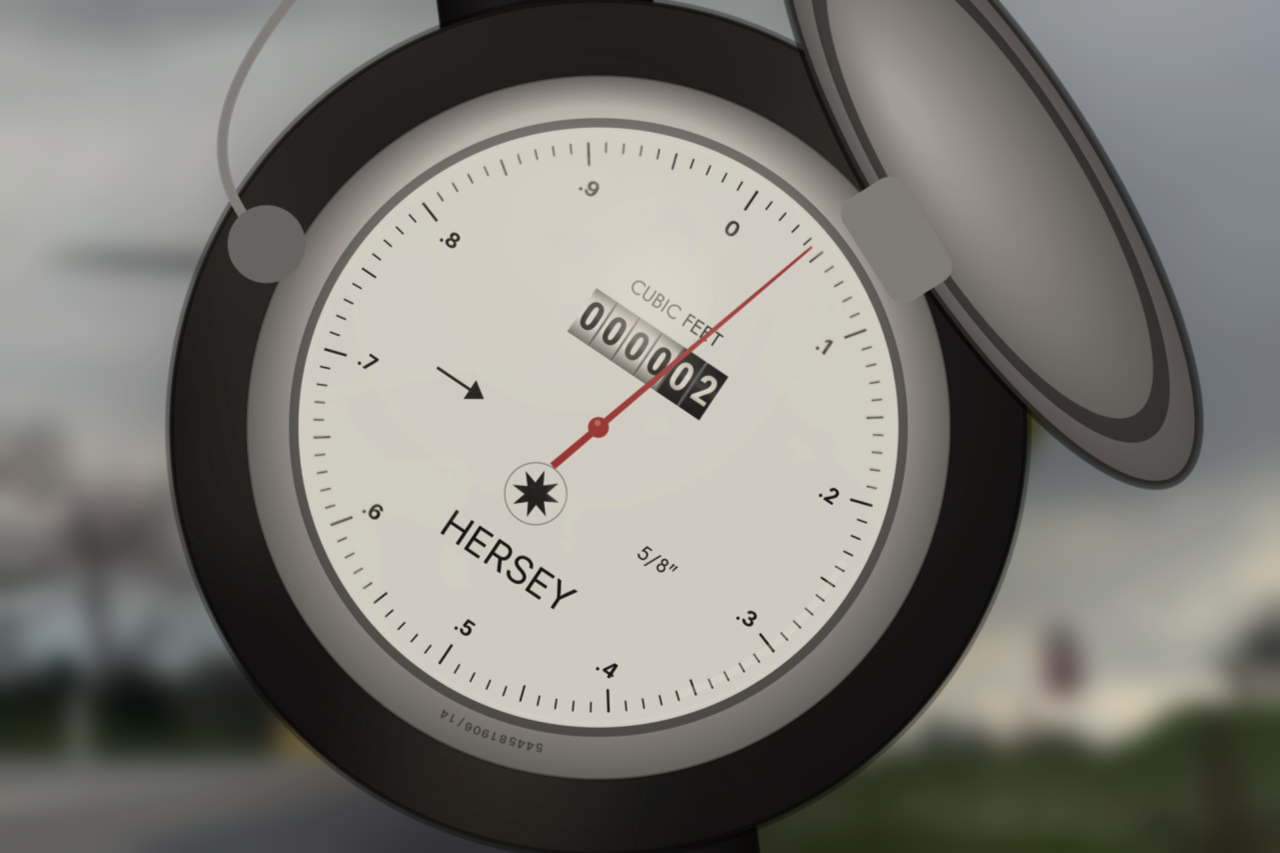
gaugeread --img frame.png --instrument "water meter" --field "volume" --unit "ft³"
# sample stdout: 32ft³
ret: 2.04ft³
